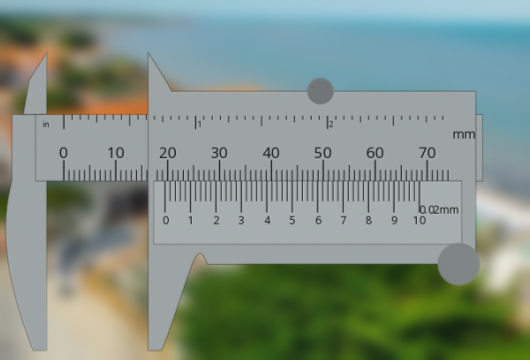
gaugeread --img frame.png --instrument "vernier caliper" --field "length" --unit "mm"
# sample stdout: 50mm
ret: 19.5mm
